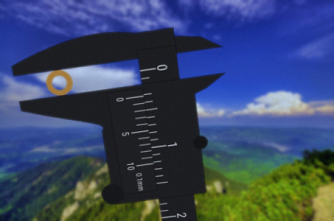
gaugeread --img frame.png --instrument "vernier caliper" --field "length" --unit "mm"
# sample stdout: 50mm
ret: 3.2mm
